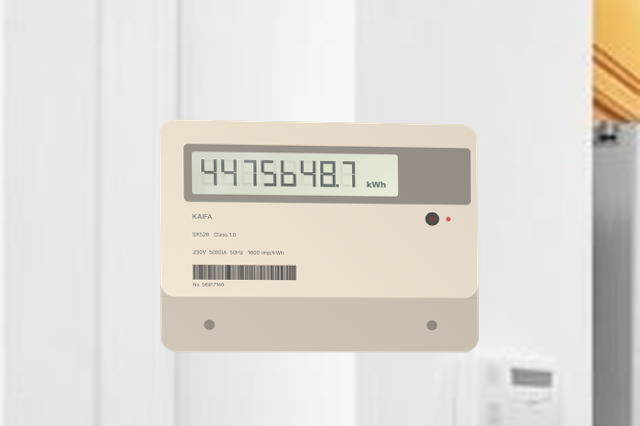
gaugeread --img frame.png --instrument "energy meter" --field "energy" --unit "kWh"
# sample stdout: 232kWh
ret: 4475648.7kWh
